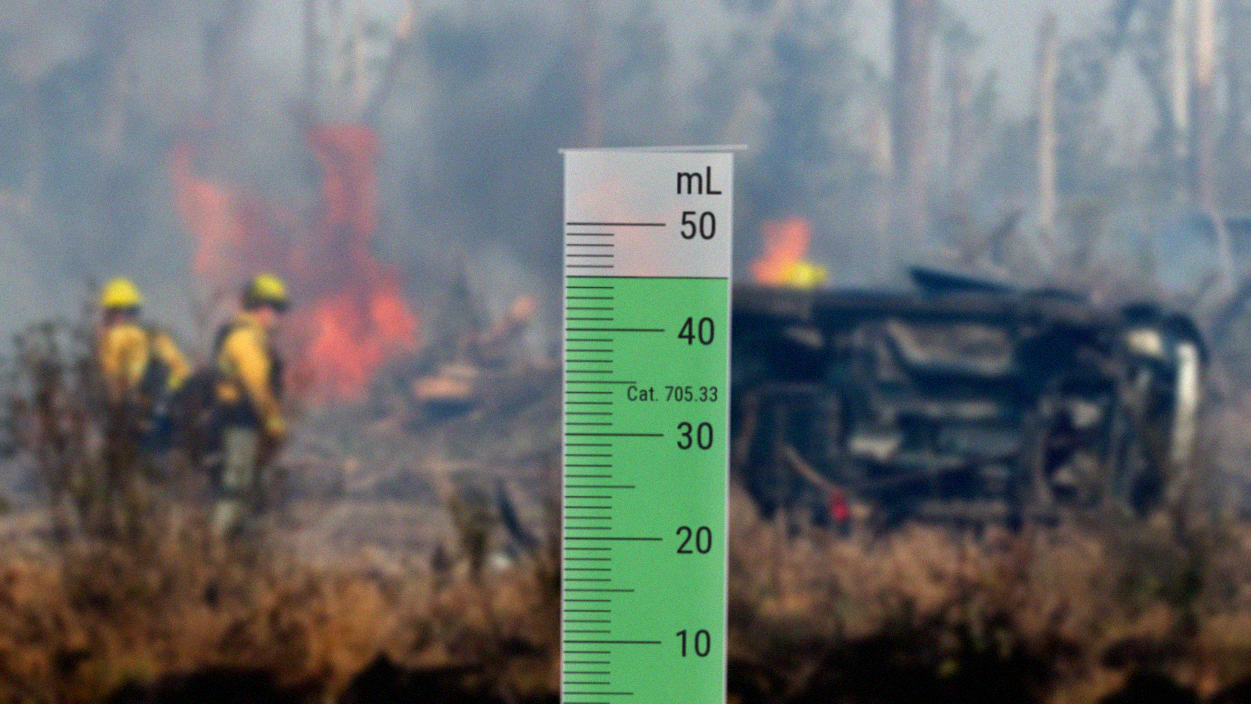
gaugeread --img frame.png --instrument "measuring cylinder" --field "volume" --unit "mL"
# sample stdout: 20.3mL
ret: 45mL
